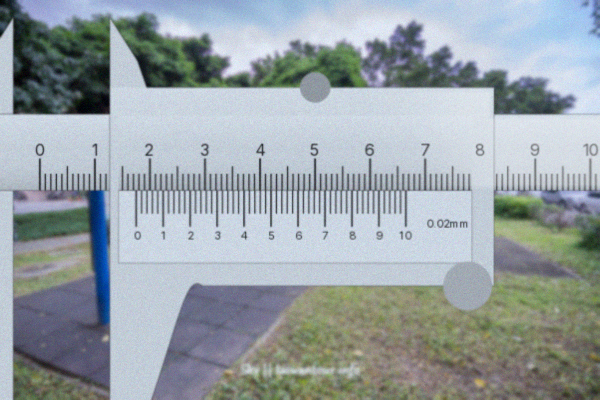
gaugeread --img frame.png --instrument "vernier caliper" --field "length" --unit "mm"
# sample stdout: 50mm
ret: 17.5mm
